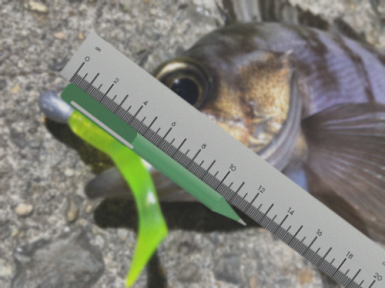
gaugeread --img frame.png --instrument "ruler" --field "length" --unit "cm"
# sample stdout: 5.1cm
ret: 12.5cm
